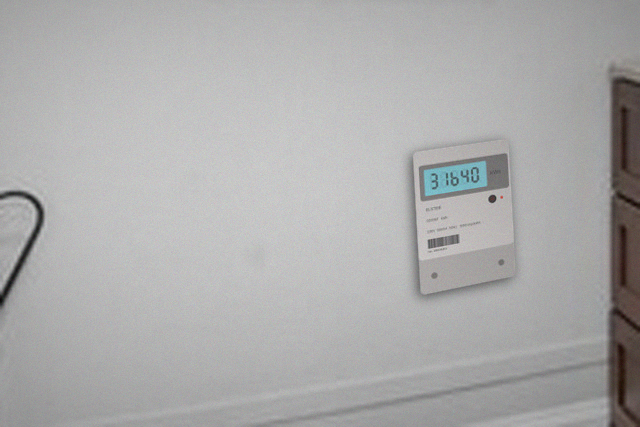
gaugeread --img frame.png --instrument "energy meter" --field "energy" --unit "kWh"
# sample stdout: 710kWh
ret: 31640kWh
